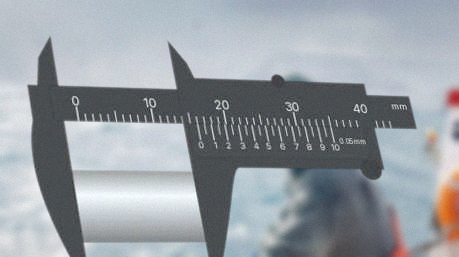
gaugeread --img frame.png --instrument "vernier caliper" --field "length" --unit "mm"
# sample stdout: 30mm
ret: 16.0mm
